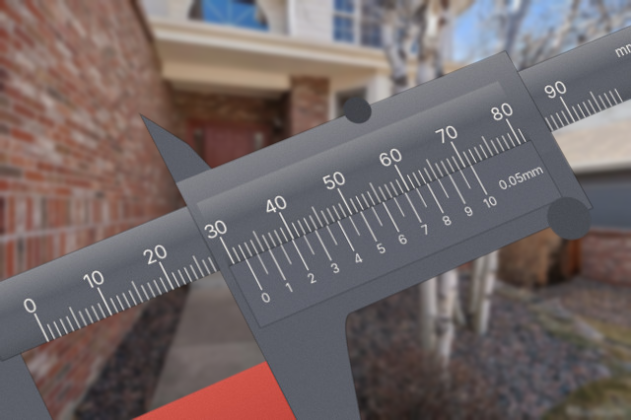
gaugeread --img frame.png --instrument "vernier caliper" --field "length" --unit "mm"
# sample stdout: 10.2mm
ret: 32.0mm
